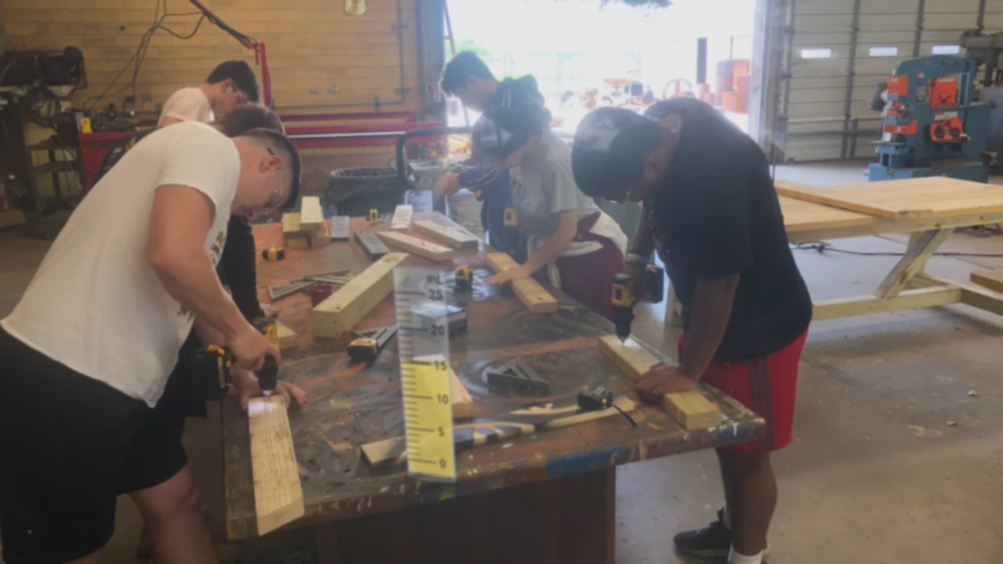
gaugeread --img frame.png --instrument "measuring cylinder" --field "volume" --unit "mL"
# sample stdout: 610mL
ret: 15mL
